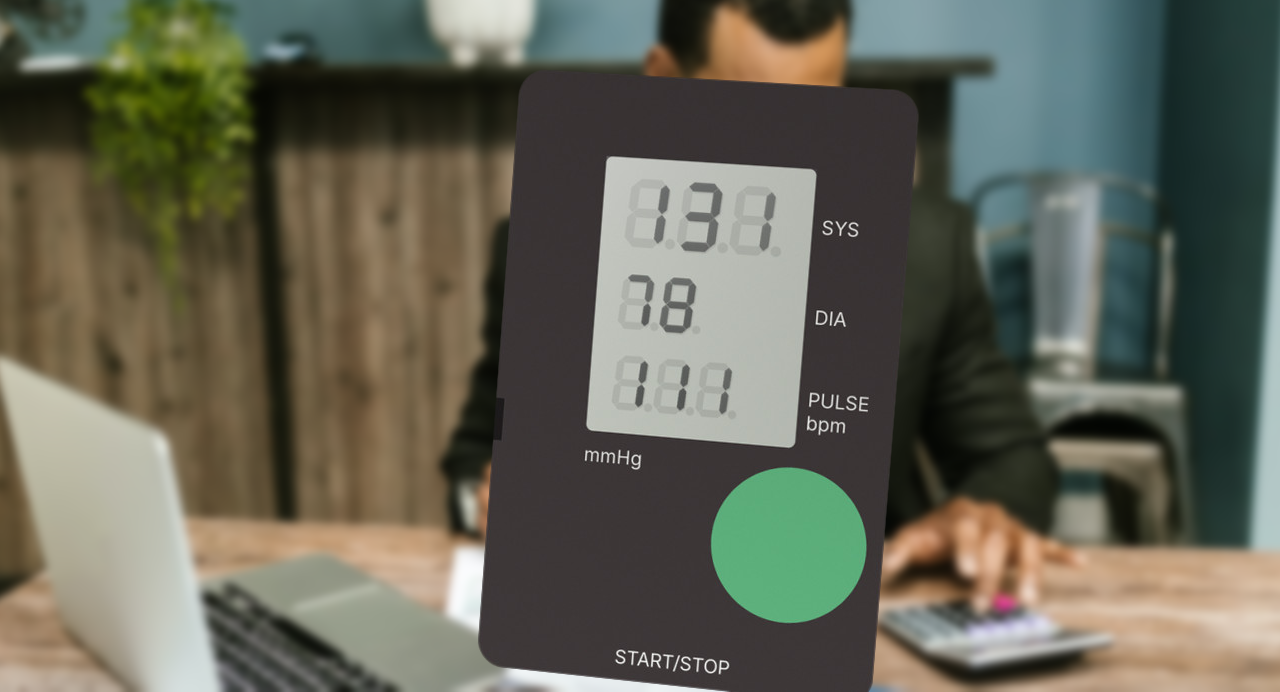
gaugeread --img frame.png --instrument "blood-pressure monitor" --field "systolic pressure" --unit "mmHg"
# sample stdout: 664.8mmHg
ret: 131mmHg
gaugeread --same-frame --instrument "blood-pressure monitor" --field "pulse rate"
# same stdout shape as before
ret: 111bpm
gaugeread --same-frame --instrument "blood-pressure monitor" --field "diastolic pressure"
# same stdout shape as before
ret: 78mmHg
